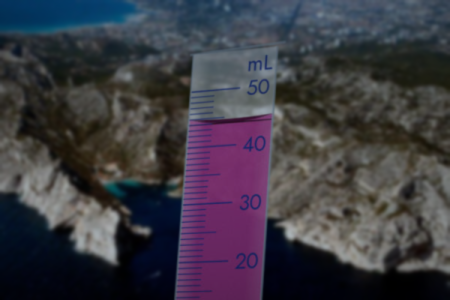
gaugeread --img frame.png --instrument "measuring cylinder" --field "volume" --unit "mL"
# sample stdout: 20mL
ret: 44mL
